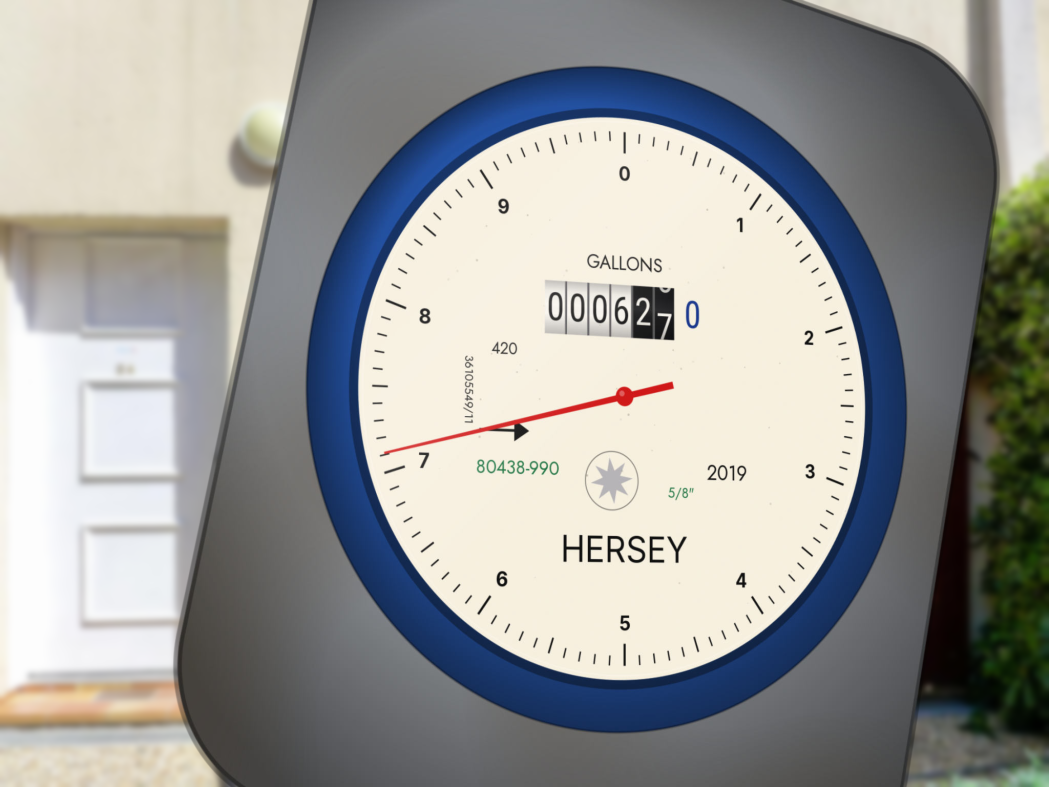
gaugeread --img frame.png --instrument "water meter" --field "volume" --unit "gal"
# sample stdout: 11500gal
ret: 6267.1gal
